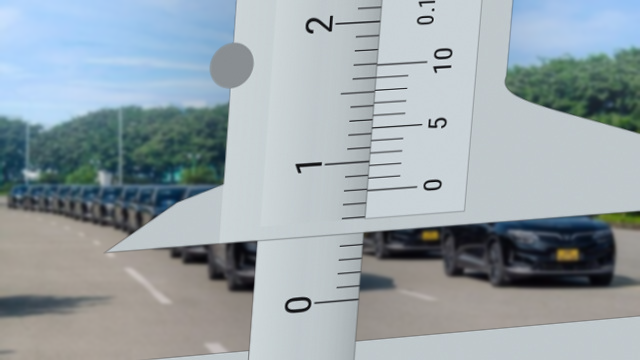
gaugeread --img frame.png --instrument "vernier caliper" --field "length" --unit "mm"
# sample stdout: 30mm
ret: 7.9mm
